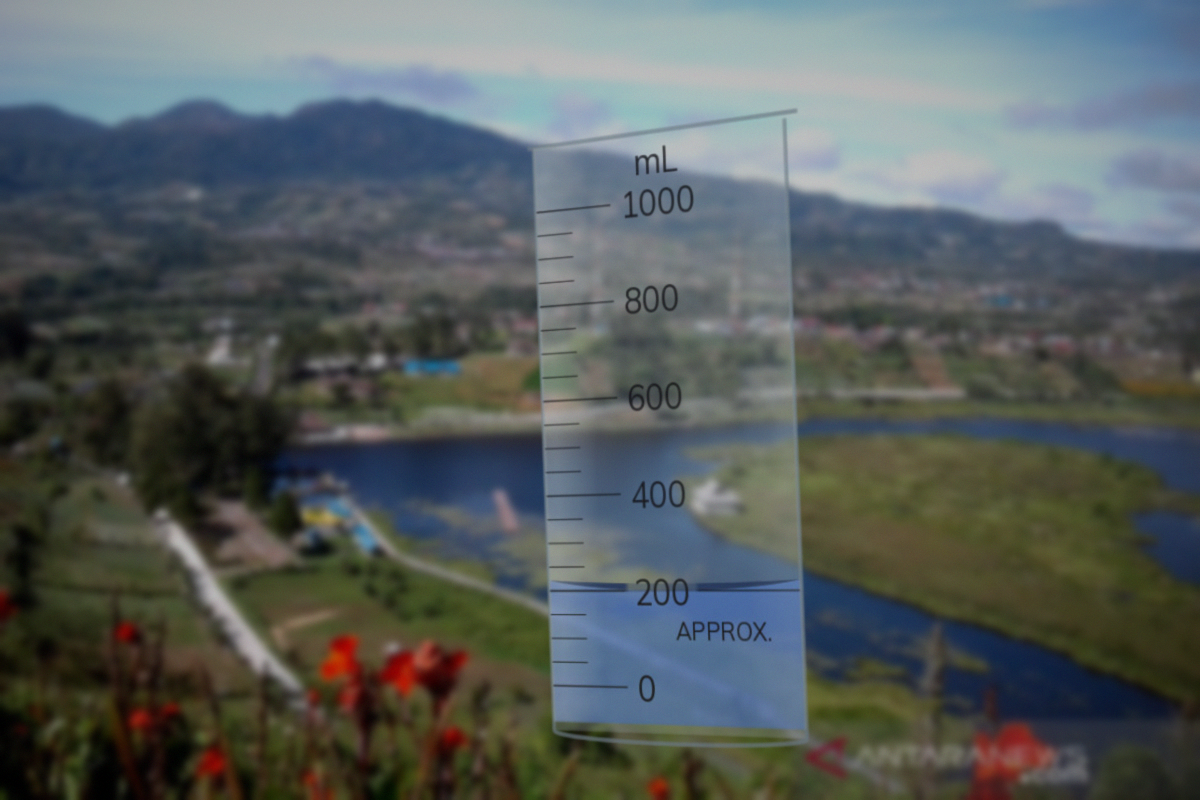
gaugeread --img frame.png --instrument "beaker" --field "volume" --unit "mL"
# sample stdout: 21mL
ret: 200mL
